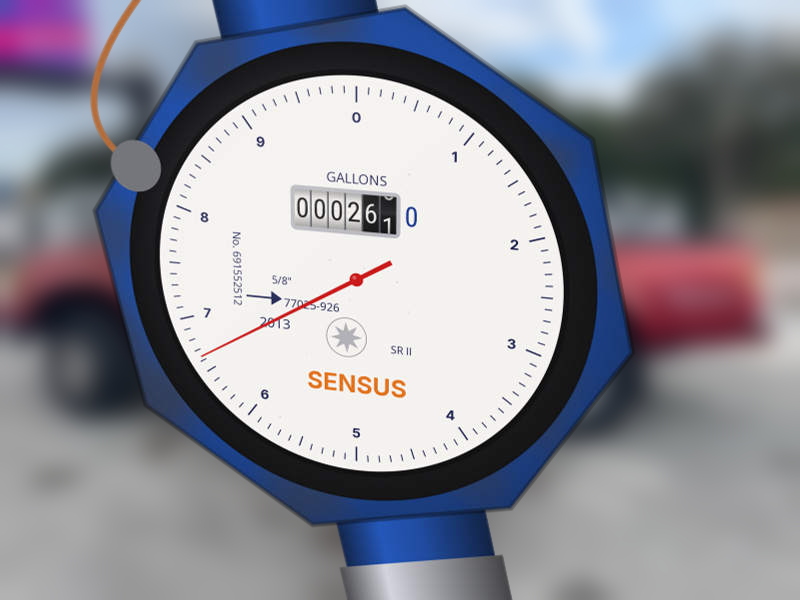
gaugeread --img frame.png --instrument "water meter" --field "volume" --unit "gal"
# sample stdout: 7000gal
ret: 2606.6gal
